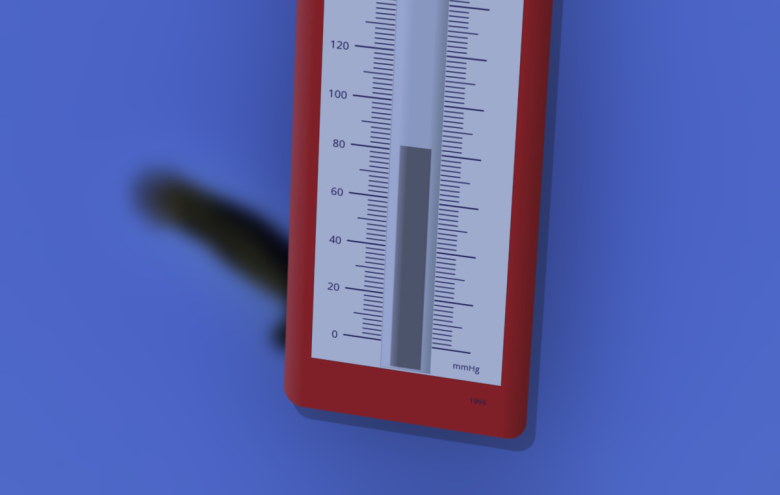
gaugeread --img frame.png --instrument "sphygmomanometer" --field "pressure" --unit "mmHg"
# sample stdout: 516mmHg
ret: 82mmHg
